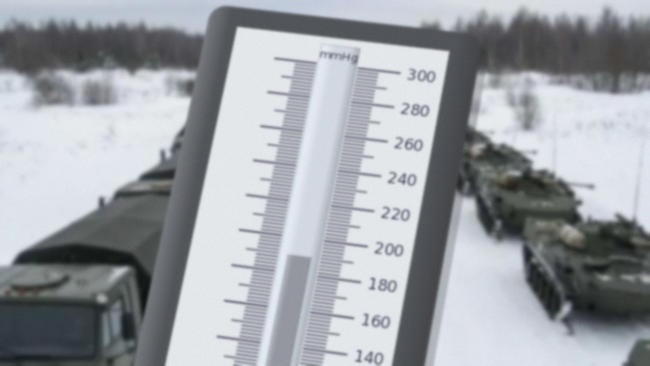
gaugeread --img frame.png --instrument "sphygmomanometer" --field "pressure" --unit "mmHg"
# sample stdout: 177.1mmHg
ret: 190mmHg
